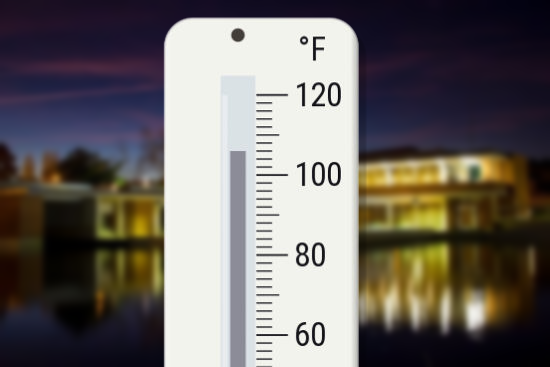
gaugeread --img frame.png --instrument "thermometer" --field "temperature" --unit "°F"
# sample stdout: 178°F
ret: 106°F
